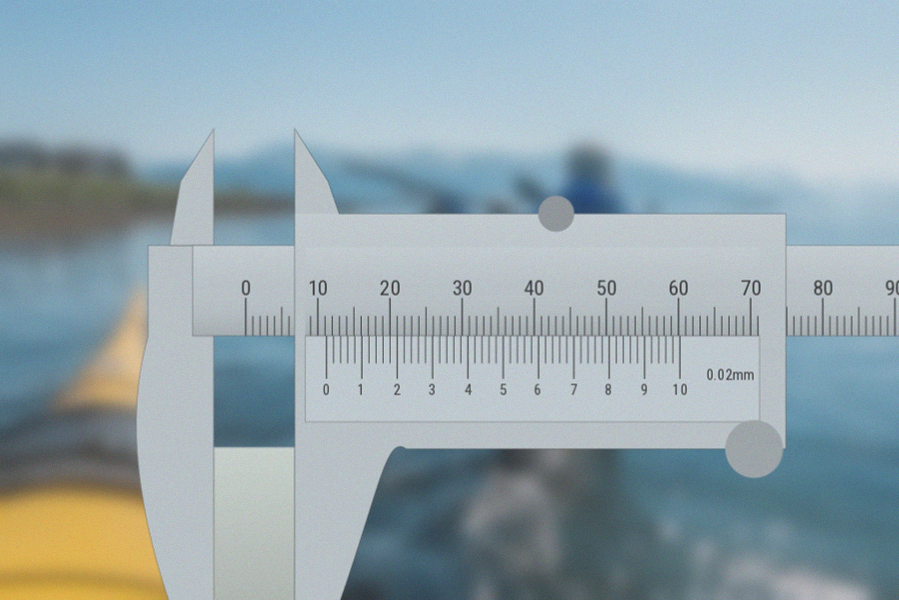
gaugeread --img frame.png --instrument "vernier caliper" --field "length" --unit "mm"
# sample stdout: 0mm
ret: 11.2mm
